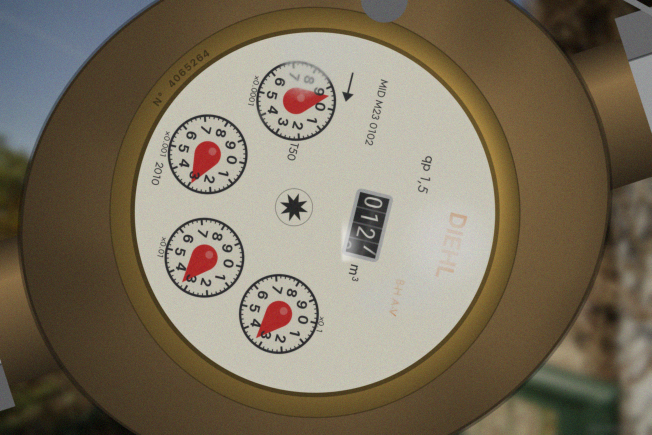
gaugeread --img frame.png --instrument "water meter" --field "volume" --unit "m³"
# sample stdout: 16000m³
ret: 127.3329m³
